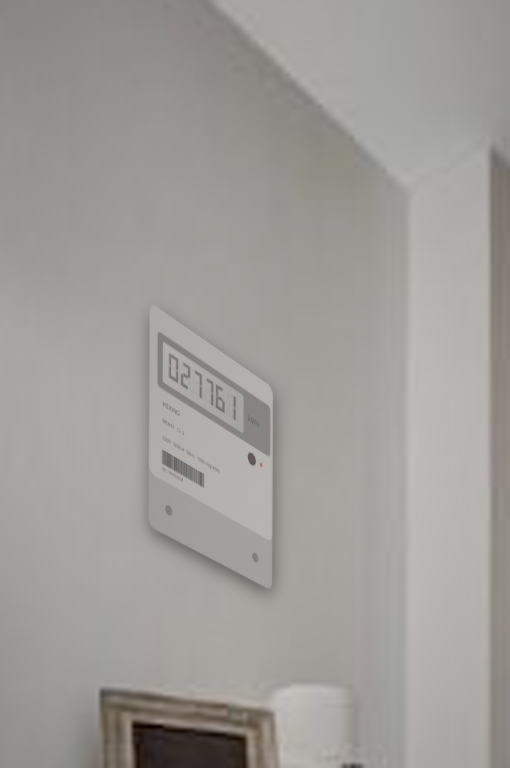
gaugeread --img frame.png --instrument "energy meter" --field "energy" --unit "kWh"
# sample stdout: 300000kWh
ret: 27761kWh
